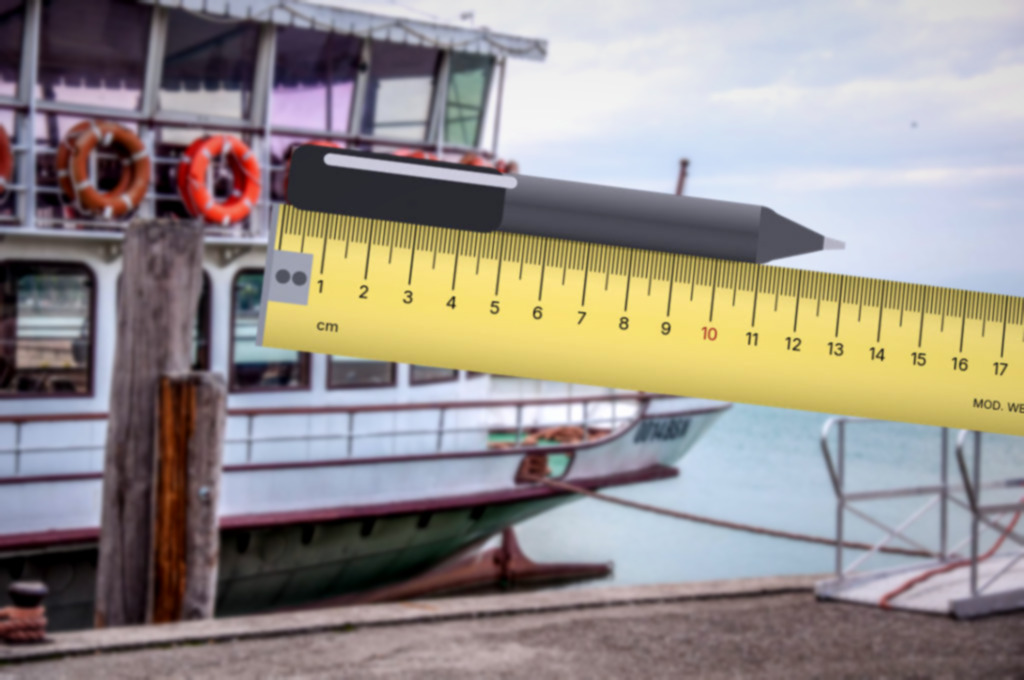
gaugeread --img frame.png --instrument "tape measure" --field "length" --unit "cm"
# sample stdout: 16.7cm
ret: 13cm
